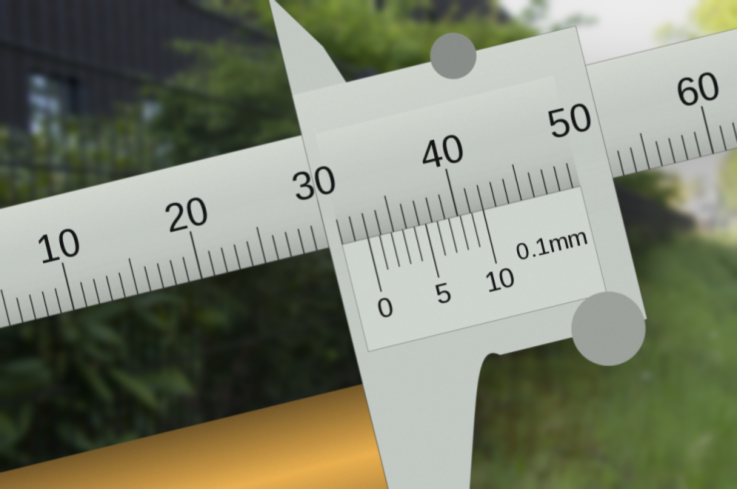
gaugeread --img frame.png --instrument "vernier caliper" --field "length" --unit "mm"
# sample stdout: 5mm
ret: 33.0mm
